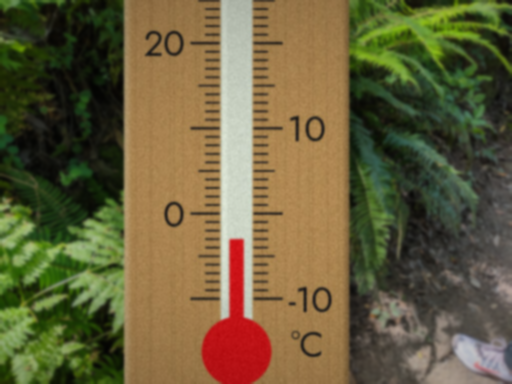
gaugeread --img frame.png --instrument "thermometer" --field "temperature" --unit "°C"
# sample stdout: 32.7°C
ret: -3°C
